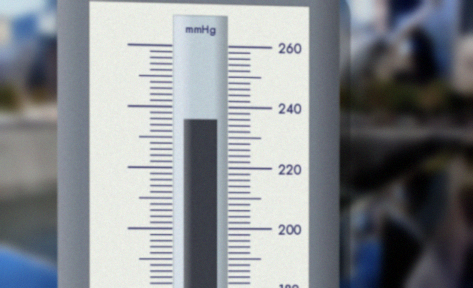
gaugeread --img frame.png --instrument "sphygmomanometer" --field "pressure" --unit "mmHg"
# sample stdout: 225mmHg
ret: 236mmHg
